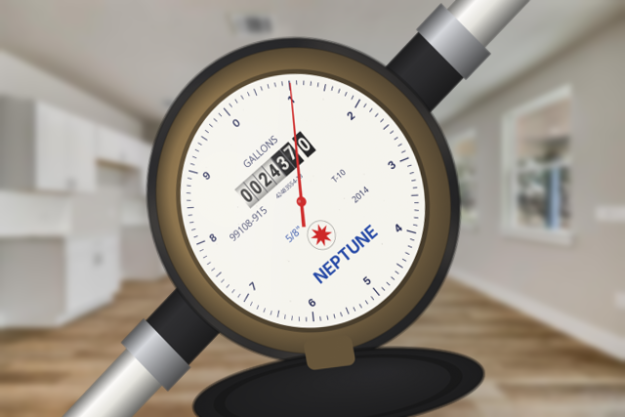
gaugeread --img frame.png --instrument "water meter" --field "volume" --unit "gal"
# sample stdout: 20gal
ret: 24371.0gal
